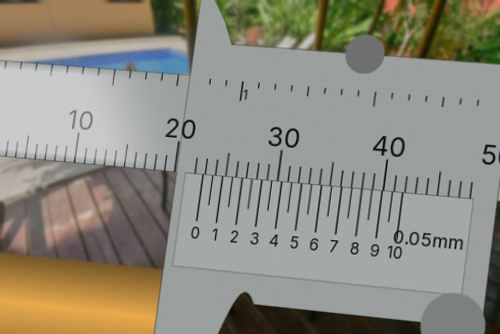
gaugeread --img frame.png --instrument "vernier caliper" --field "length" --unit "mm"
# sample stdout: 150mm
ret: 22.8mm
